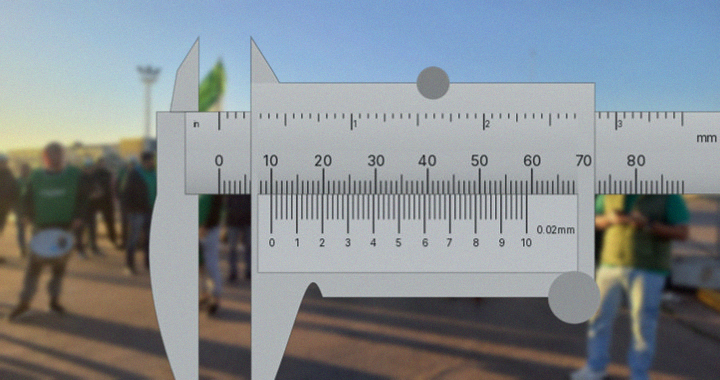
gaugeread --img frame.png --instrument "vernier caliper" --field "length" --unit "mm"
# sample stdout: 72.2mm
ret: 10.0mm
